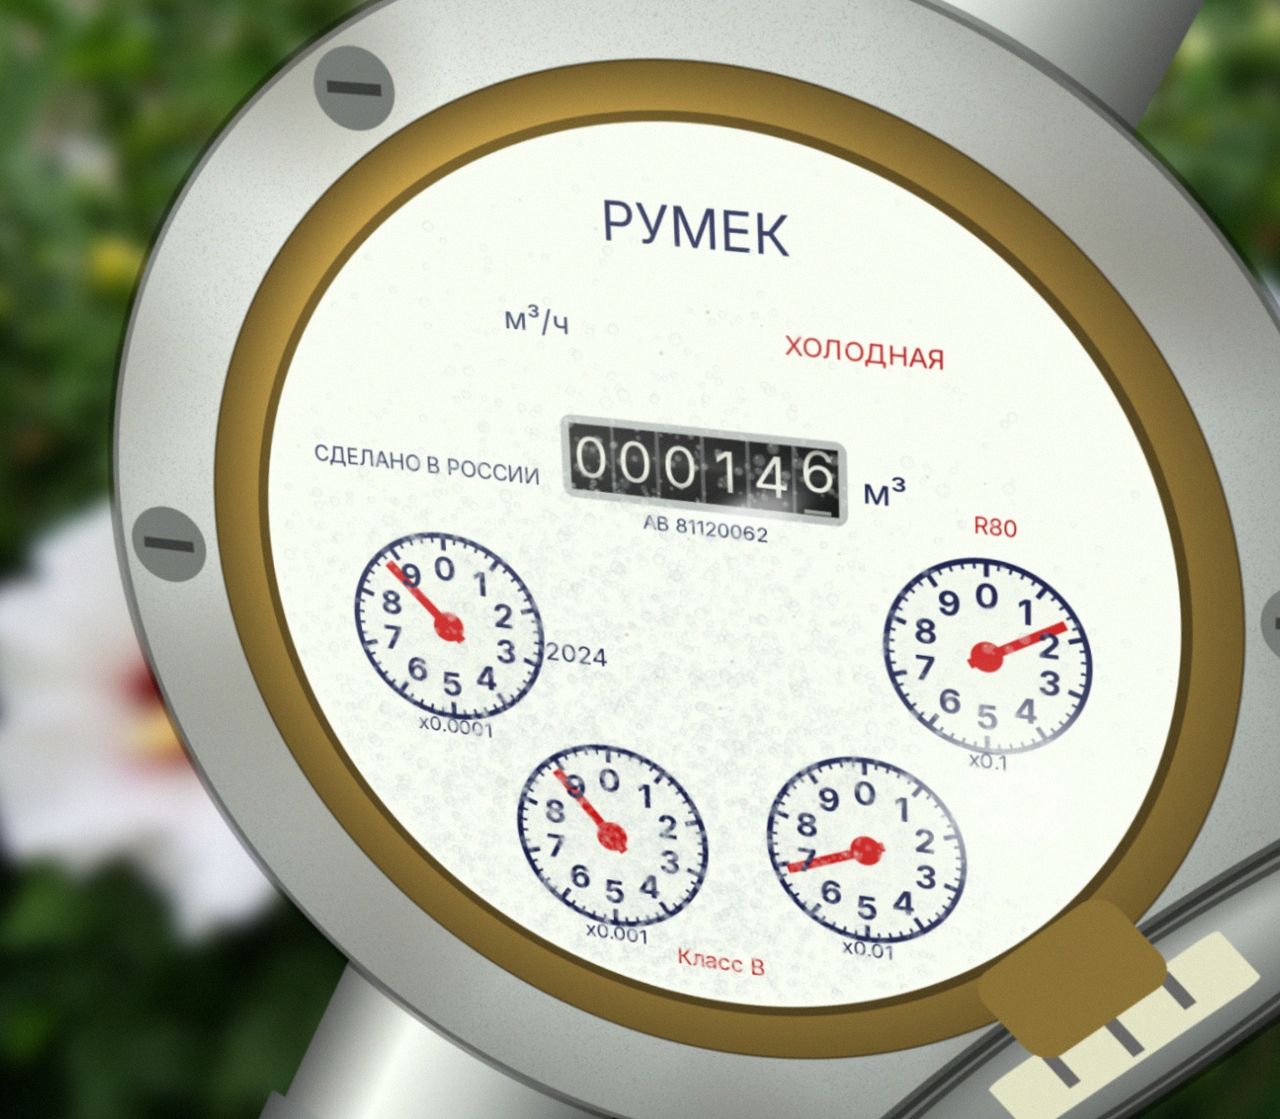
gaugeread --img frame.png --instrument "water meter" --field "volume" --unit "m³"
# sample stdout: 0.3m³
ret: 146.1688m³
